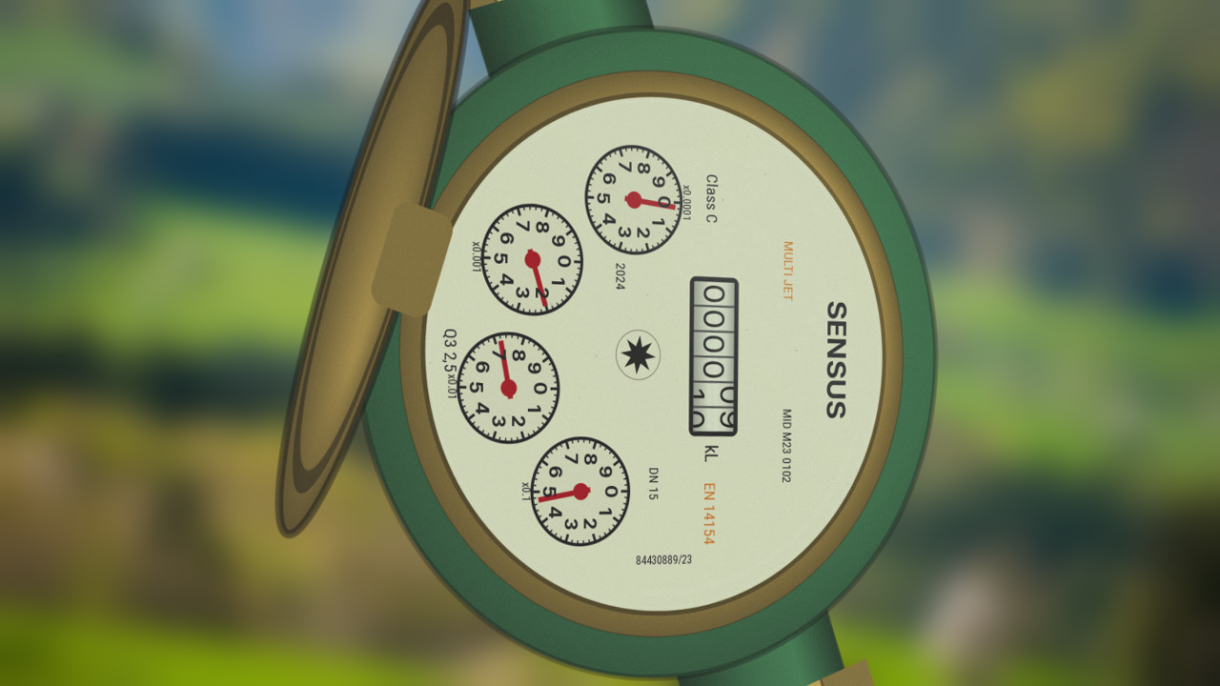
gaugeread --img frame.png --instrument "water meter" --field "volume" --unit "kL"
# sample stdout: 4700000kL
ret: 9.4720kL
